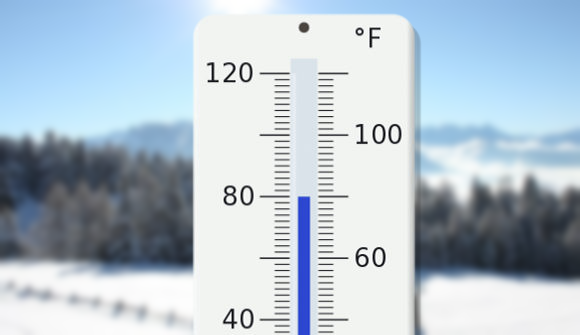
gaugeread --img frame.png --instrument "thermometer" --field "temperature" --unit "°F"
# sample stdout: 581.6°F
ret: 80°F
